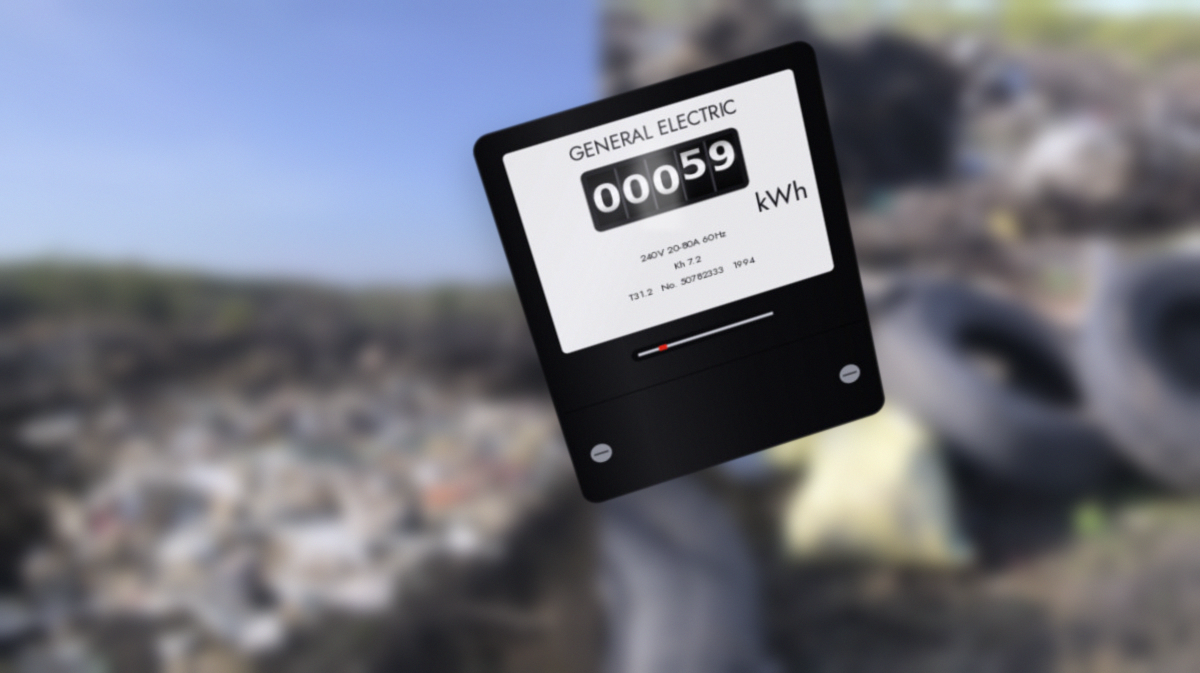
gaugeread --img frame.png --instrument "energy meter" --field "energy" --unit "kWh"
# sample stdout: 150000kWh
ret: 59kWh
